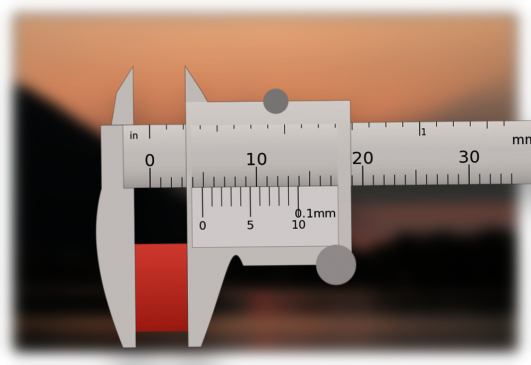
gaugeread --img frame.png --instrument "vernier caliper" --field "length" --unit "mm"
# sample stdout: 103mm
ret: 4.9mm
